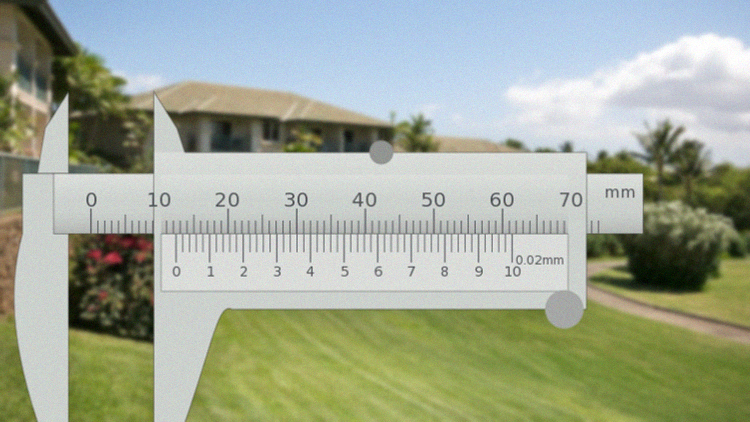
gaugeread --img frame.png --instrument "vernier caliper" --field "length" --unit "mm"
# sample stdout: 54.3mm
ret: 12.4mm
